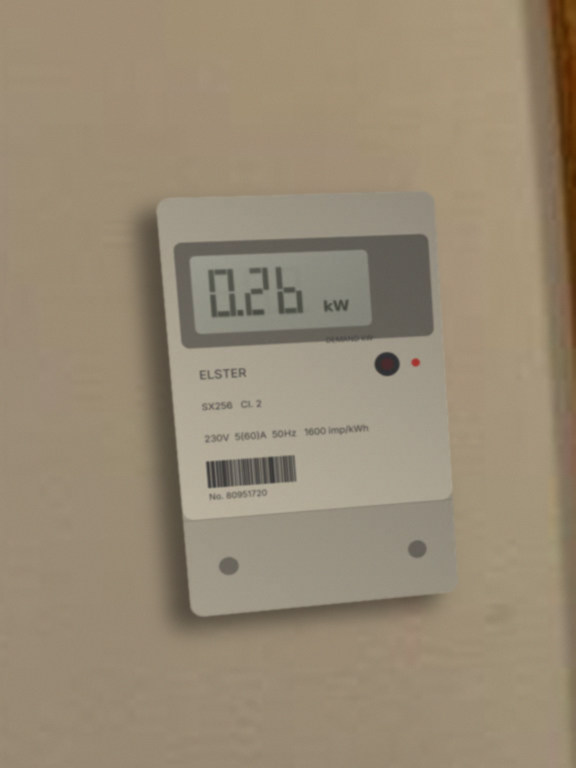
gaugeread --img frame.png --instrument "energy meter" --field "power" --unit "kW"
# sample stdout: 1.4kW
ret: 0.26kW
